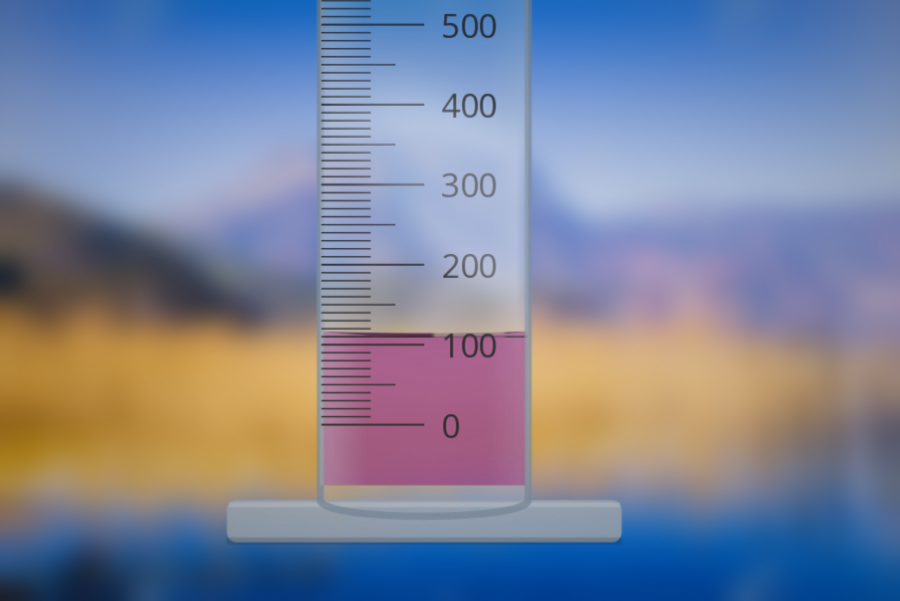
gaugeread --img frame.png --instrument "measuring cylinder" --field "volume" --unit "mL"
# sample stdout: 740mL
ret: 110mL
